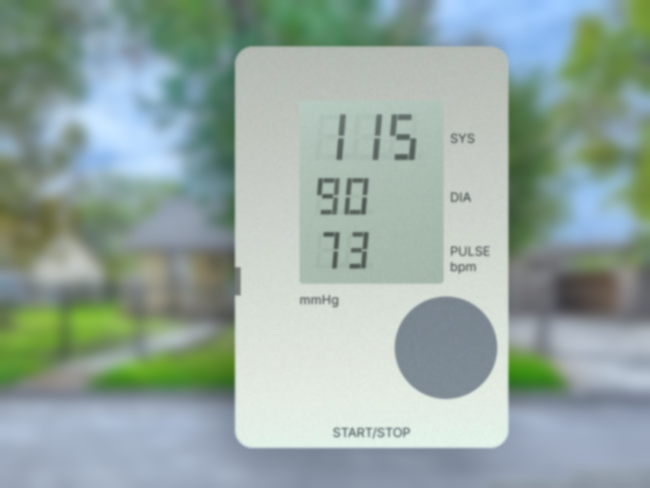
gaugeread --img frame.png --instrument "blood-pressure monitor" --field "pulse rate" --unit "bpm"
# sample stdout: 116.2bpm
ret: 73bpm
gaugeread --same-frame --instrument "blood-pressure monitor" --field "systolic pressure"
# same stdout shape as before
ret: 115mmHg
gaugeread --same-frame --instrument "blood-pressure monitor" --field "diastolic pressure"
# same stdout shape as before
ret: 90mmHg
